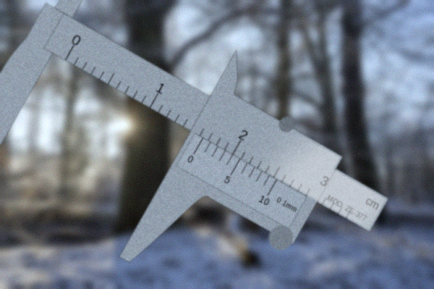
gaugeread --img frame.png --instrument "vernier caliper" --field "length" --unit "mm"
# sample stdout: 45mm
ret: 16.4mm
